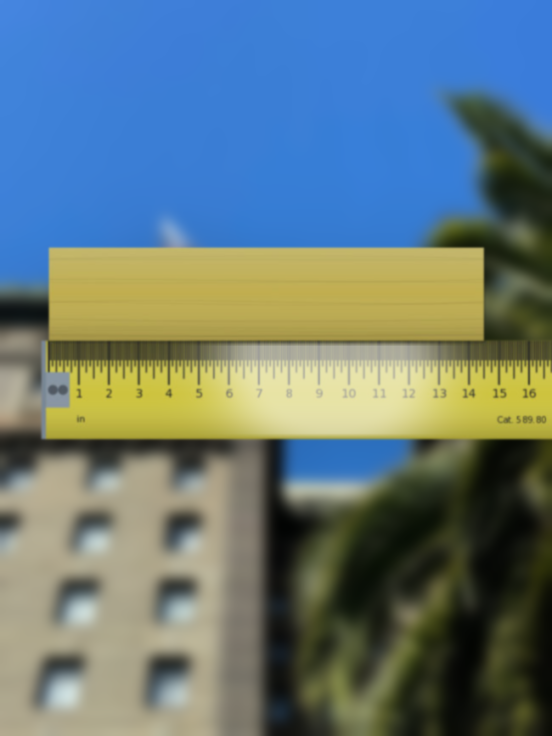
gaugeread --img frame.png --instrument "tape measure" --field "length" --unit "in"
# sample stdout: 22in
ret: 14.5in
